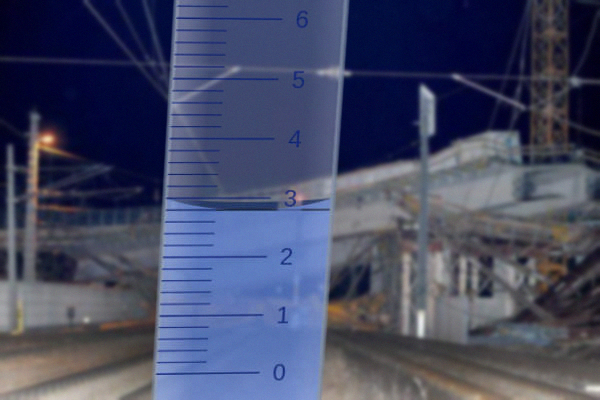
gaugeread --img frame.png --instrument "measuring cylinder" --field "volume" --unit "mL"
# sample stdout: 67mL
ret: 2.8mL
